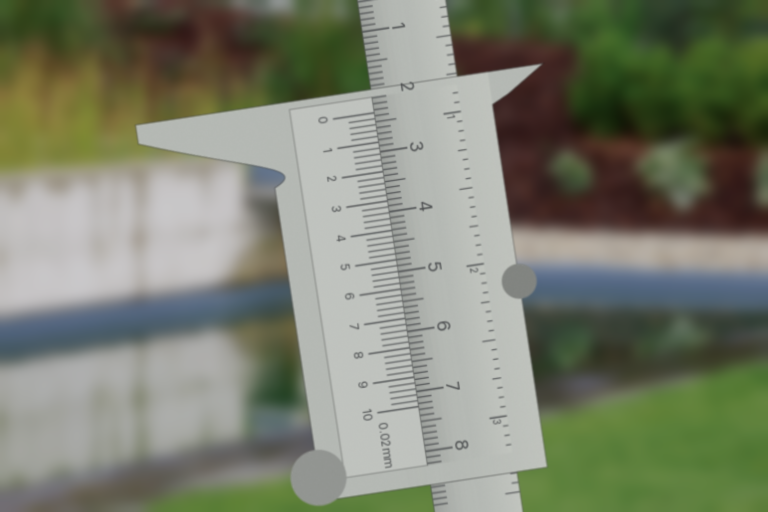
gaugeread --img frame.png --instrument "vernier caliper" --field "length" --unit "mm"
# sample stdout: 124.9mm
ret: 23.5mm
